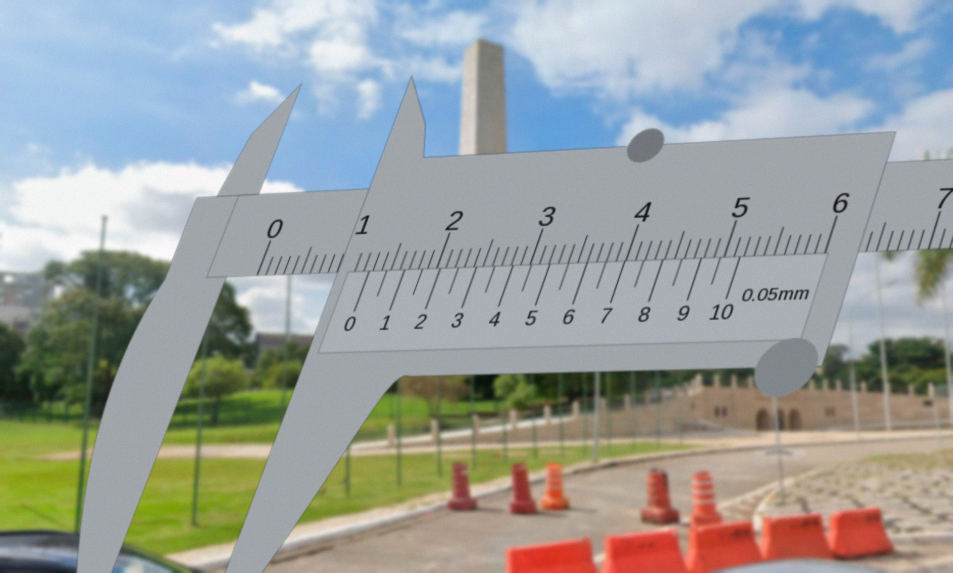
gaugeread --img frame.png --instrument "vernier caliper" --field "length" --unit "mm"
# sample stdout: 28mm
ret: 12.6mm
